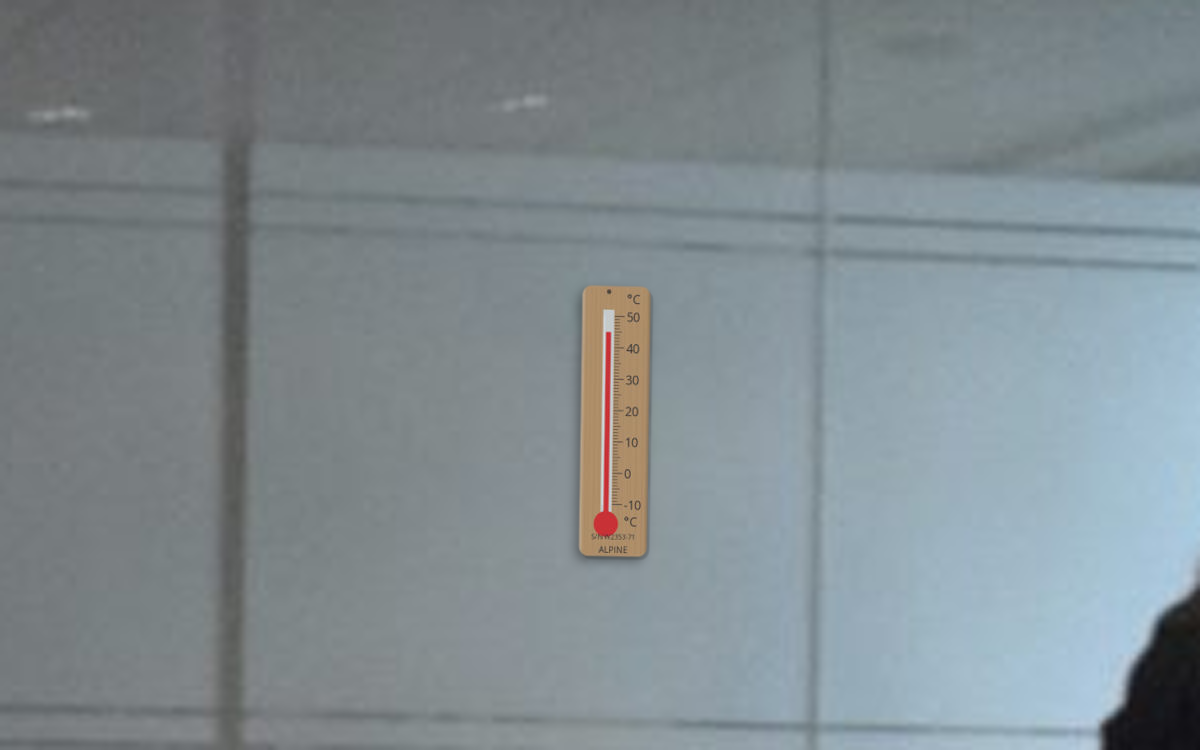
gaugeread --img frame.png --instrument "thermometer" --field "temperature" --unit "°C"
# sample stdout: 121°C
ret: 45°C
